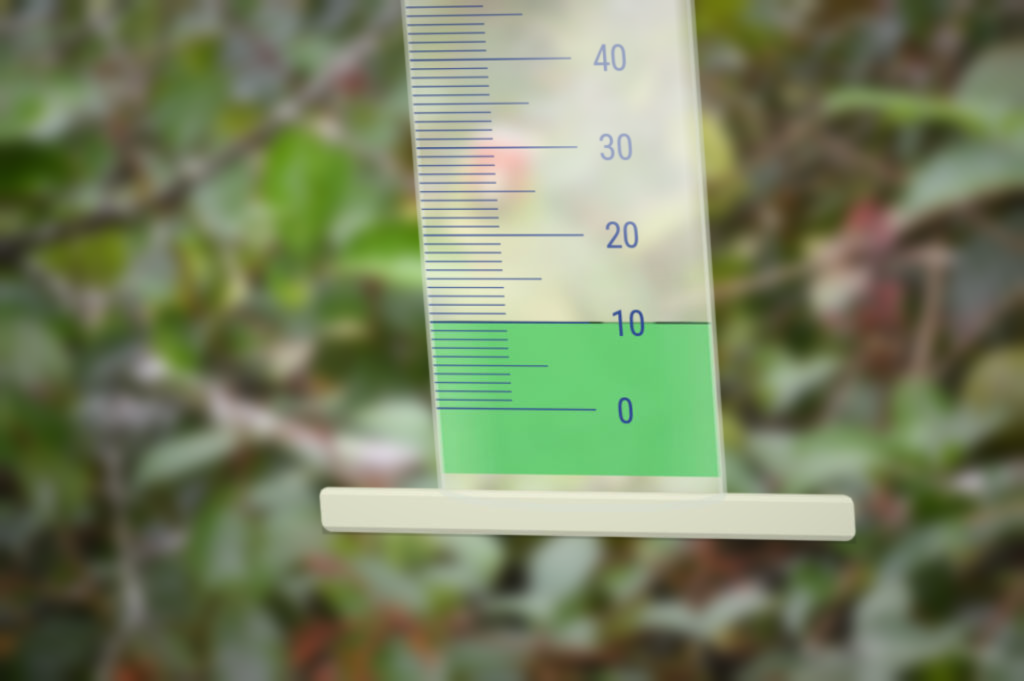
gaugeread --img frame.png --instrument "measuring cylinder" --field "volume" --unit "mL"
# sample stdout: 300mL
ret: 10mL
